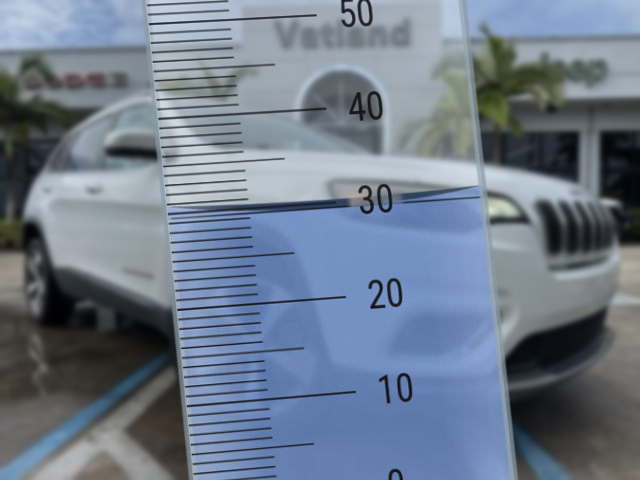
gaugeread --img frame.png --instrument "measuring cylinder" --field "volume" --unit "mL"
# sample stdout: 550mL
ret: 29.5mL
